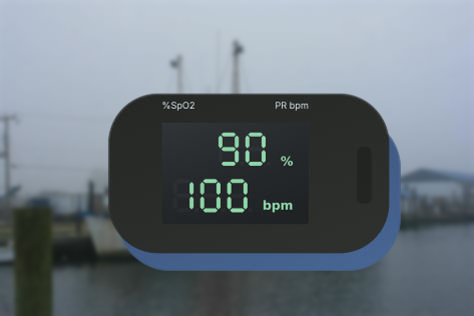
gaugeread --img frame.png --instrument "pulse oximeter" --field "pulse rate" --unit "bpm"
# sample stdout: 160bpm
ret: 100bpm
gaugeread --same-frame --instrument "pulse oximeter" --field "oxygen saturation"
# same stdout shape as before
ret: 90%
